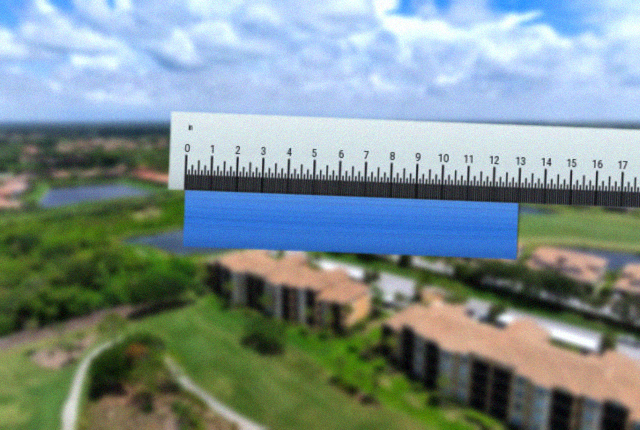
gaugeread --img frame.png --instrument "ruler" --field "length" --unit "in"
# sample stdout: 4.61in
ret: 13in
